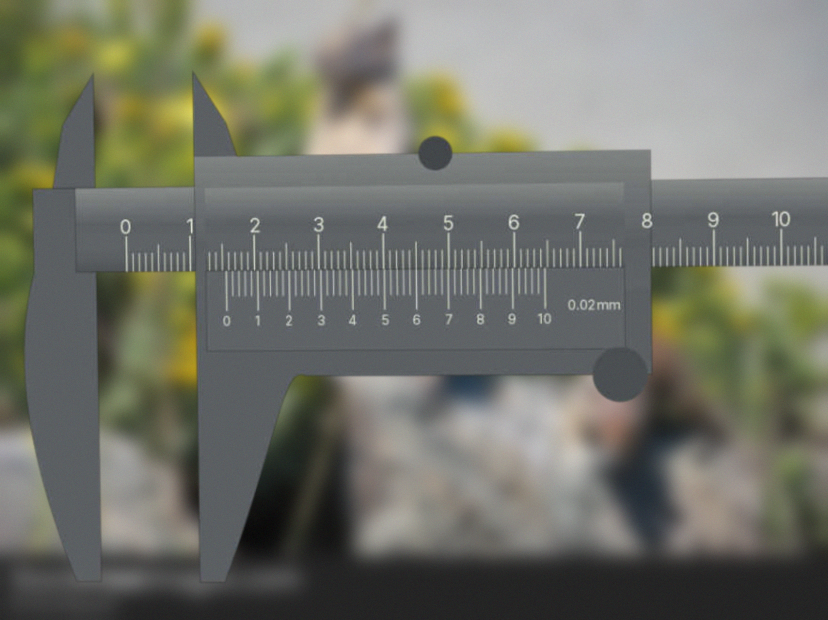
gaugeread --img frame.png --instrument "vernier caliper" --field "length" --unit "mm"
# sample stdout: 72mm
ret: 15.6mm
